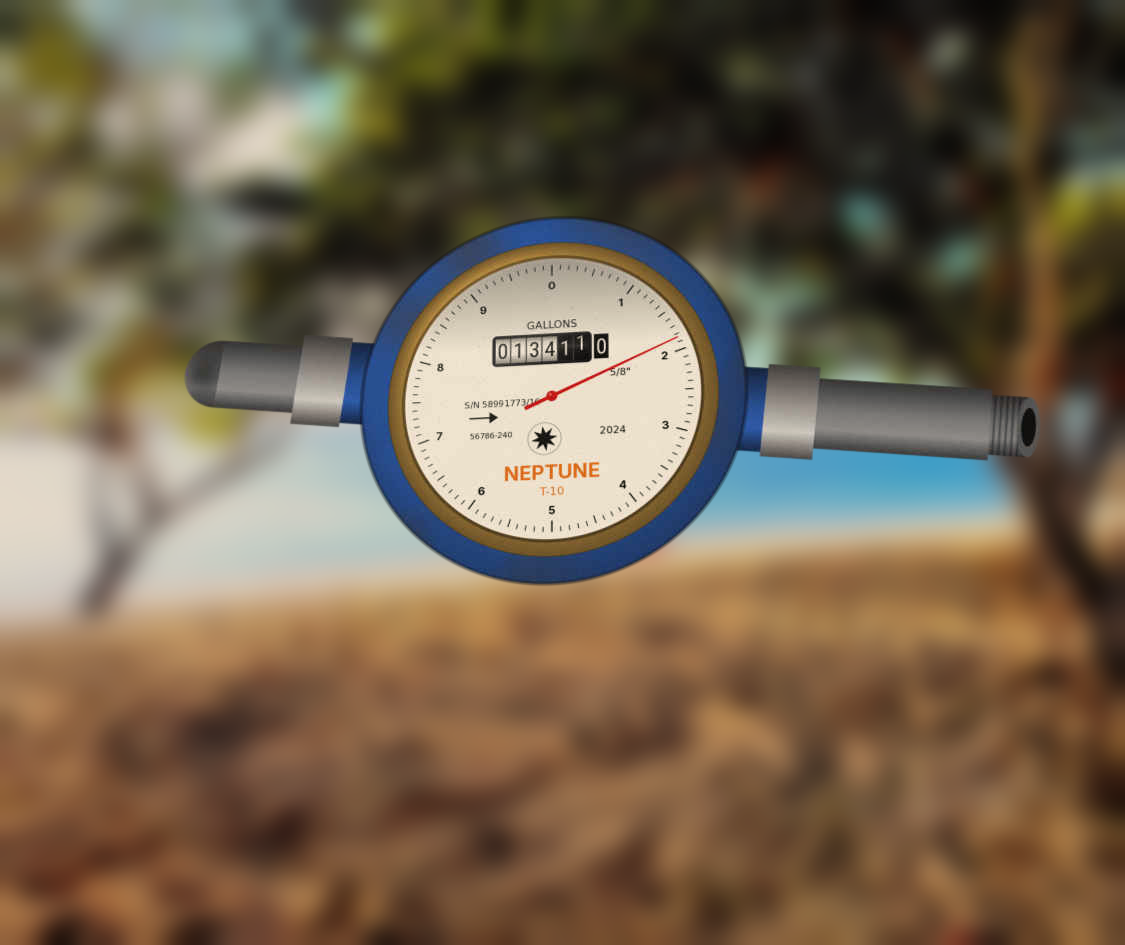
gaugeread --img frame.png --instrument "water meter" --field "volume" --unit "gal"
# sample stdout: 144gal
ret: 134111.8gal
